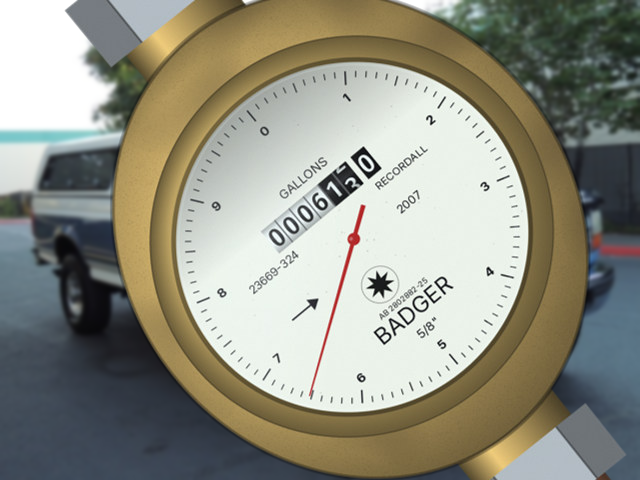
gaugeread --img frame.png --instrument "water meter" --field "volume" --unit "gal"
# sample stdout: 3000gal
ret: 6126.5gal
